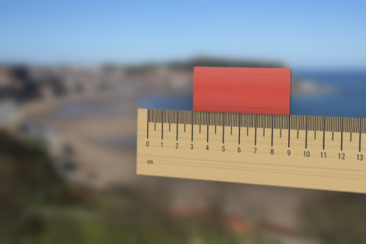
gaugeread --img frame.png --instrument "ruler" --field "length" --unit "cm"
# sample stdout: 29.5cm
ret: 6cm
